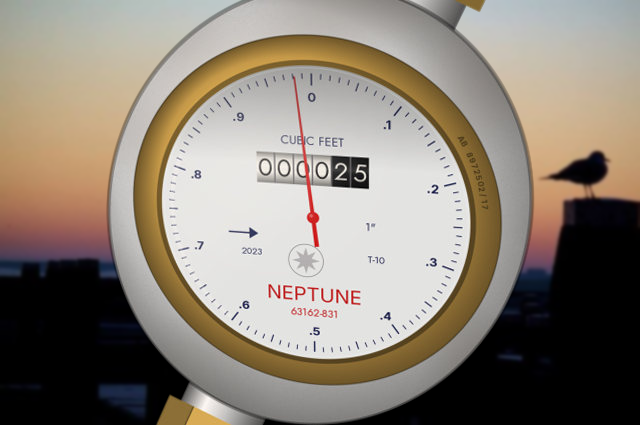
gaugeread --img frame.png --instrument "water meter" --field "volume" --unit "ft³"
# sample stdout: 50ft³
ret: 24.98ft³
